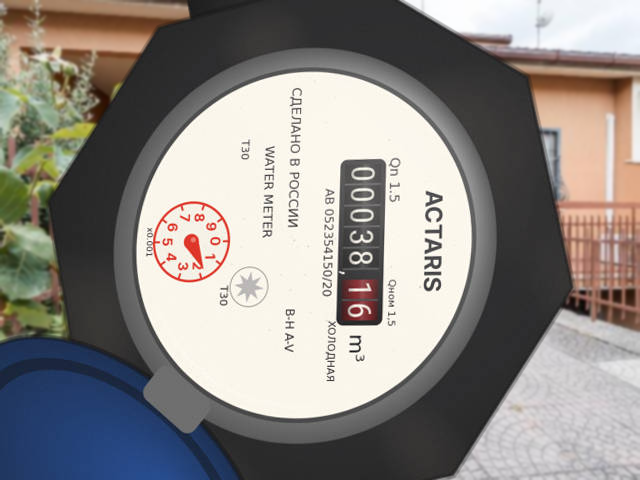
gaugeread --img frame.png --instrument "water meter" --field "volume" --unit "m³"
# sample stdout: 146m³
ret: 38.161m³
